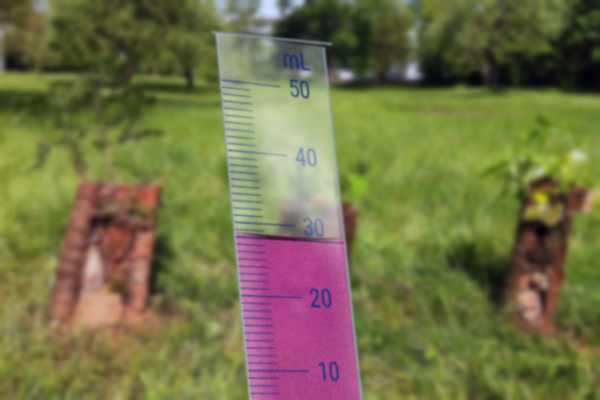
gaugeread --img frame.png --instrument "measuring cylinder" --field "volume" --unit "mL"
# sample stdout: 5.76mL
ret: 28mL
